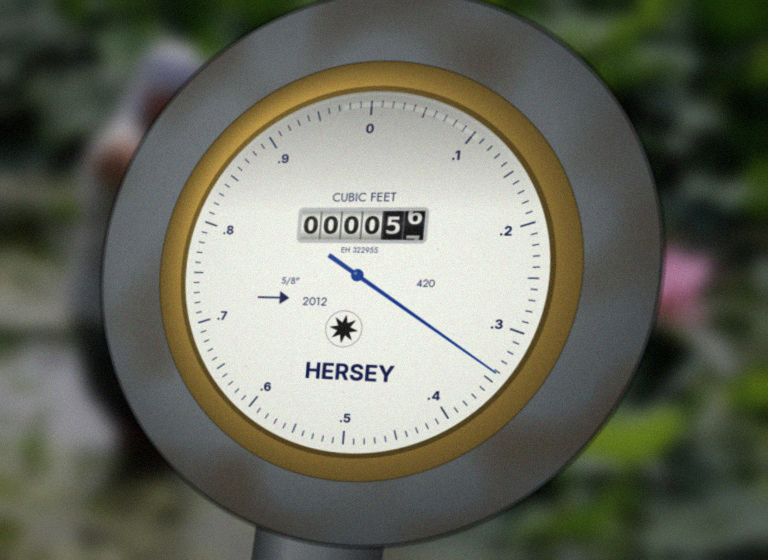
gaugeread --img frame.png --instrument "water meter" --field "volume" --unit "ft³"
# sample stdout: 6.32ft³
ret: 56.34ft³
